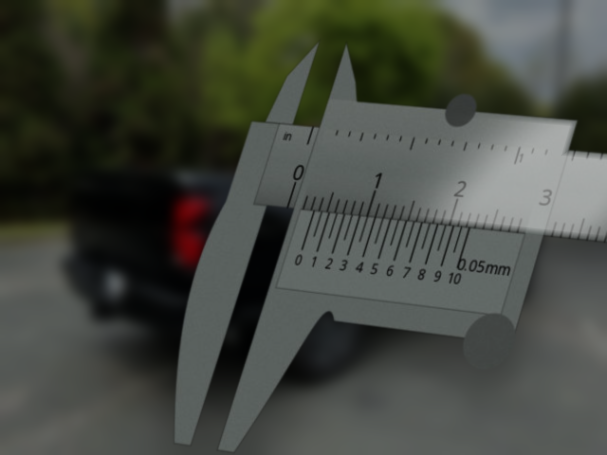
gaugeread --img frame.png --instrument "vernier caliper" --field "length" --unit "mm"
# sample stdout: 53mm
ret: 3.4mm
